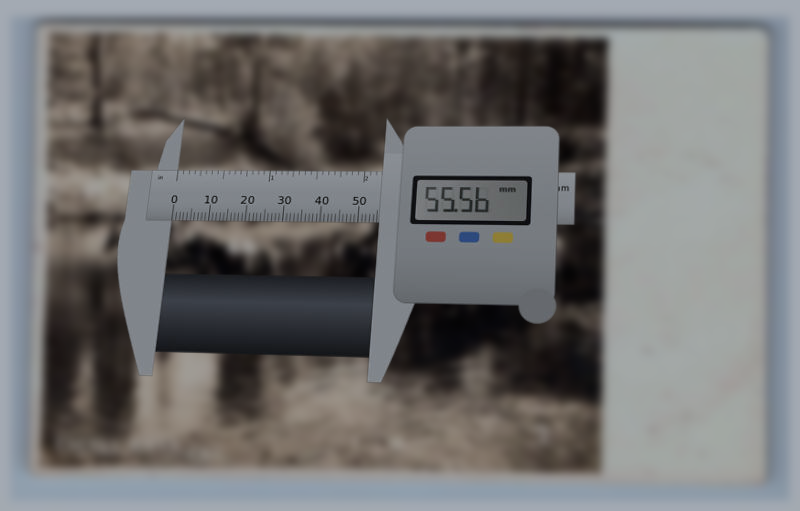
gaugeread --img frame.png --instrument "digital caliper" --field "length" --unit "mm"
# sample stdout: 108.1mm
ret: 55.56mm
